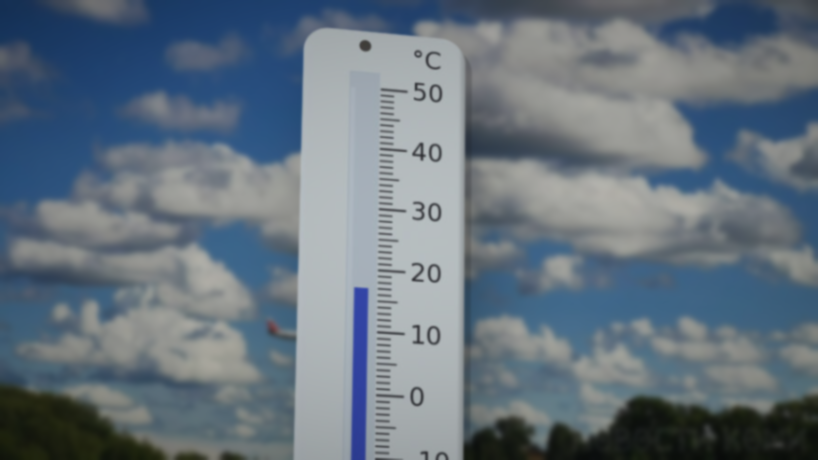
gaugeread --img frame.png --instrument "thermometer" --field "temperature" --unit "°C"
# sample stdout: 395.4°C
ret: 17°C
